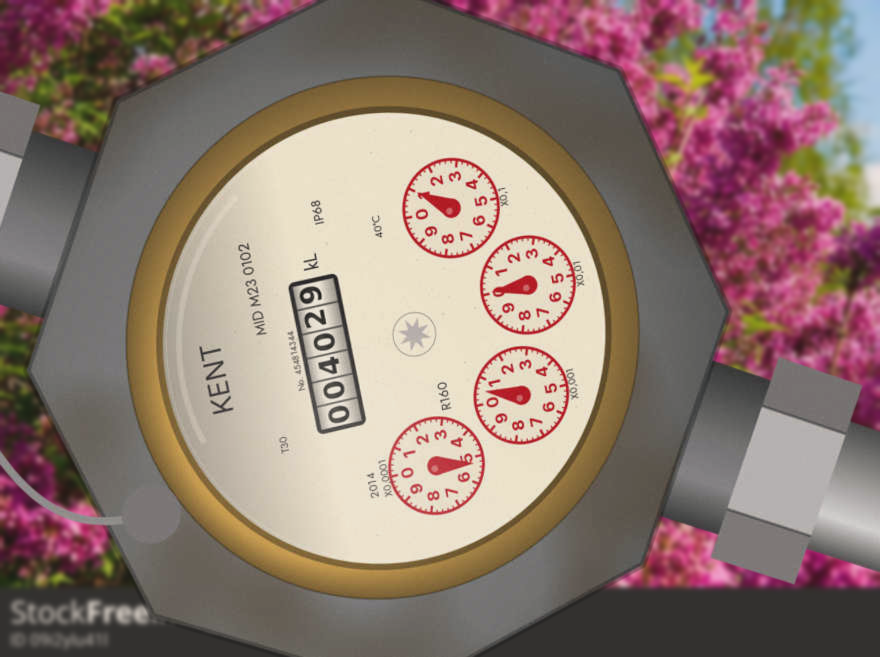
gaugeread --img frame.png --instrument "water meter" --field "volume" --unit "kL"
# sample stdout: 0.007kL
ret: 4029.1005kL
